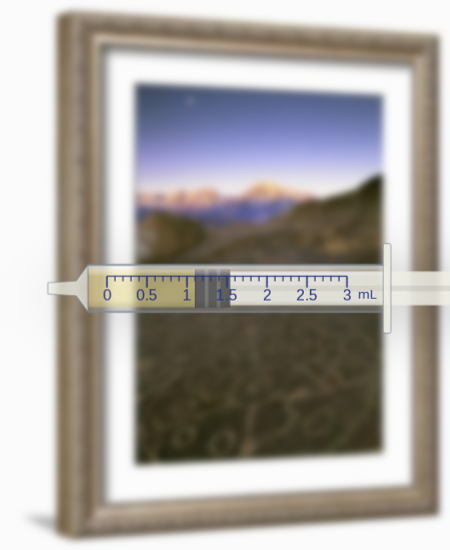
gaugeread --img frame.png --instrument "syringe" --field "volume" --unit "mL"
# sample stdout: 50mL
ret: 1.1mL
